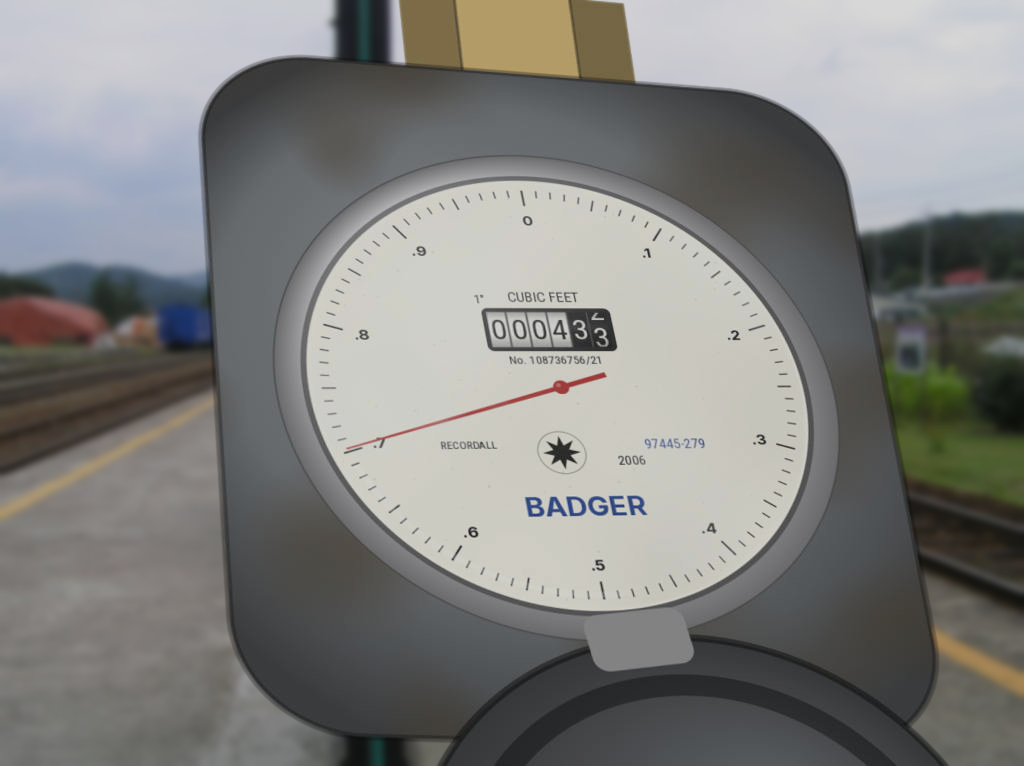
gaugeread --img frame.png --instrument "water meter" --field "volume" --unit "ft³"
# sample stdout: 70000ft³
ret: 432.70ft³
